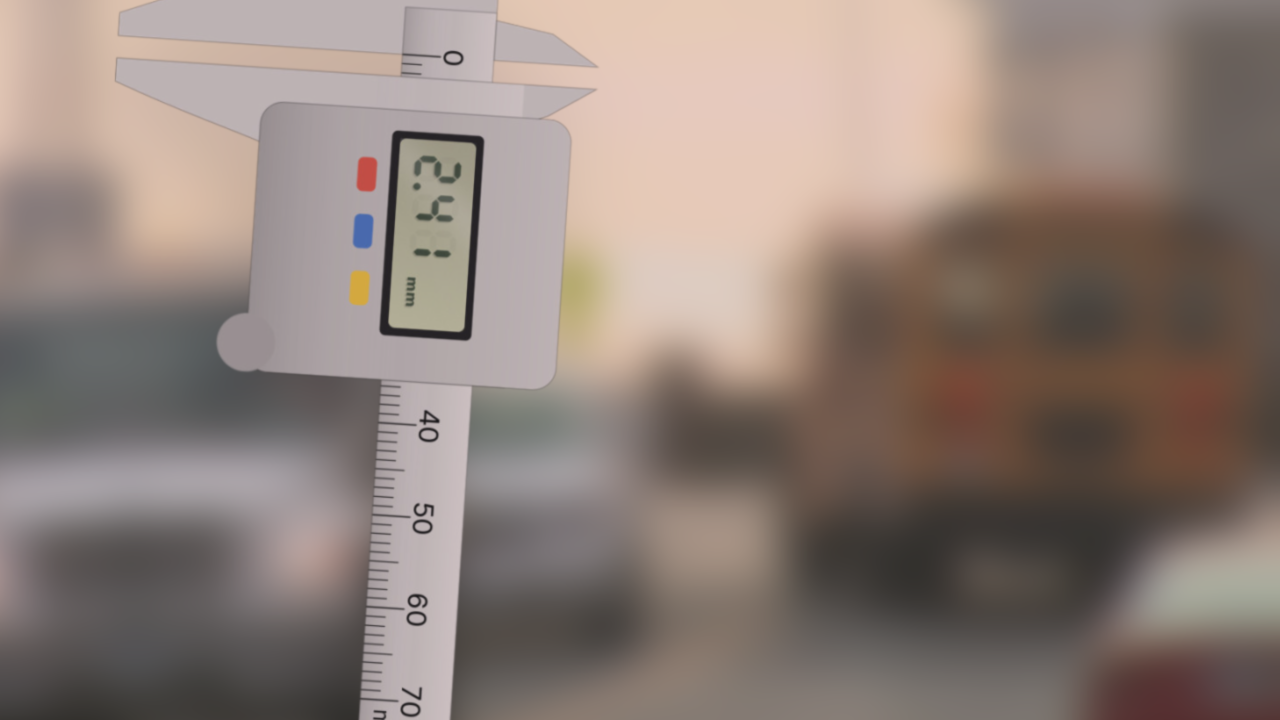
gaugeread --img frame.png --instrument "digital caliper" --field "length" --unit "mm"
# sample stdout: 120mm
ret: 2.41mm
